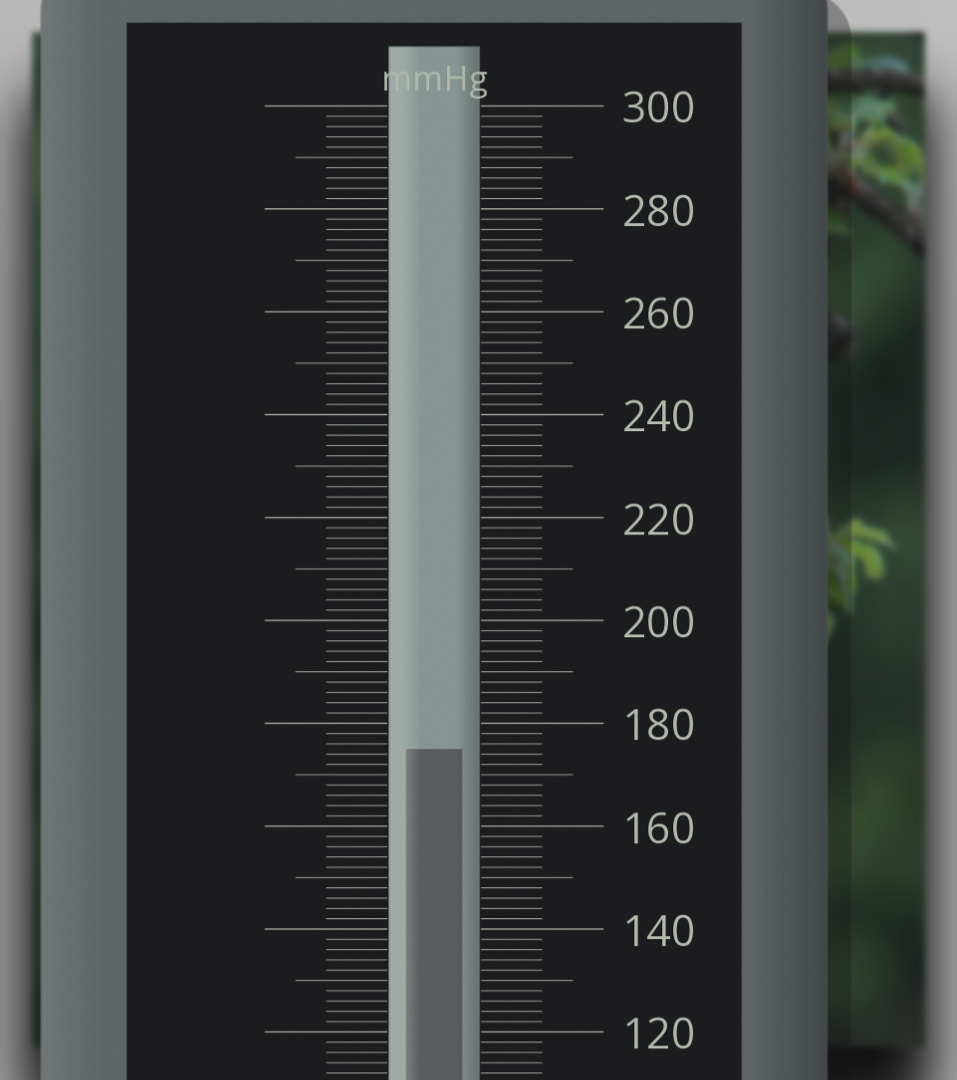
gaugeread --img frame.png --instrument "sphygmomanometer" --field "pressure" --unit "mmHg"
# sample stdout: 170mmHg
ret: 175mmHg
